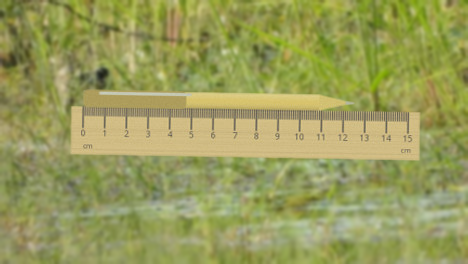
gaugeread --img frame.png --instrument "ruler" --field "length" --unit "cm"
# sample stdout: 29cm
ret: 12.5cm
